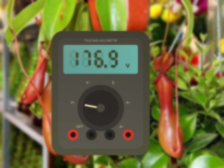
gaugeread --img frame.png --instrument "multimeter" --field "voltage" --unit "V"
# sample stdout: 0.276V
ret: 176.9V
